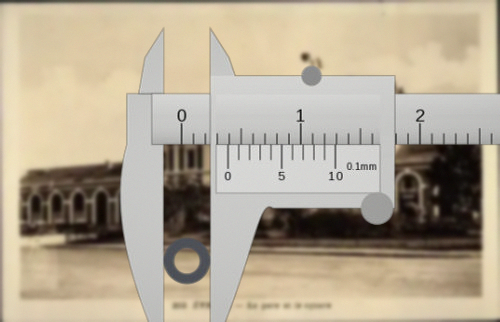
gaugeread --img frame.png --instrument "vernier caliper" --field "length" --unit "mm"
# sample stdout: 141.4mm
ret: 3.9mm
